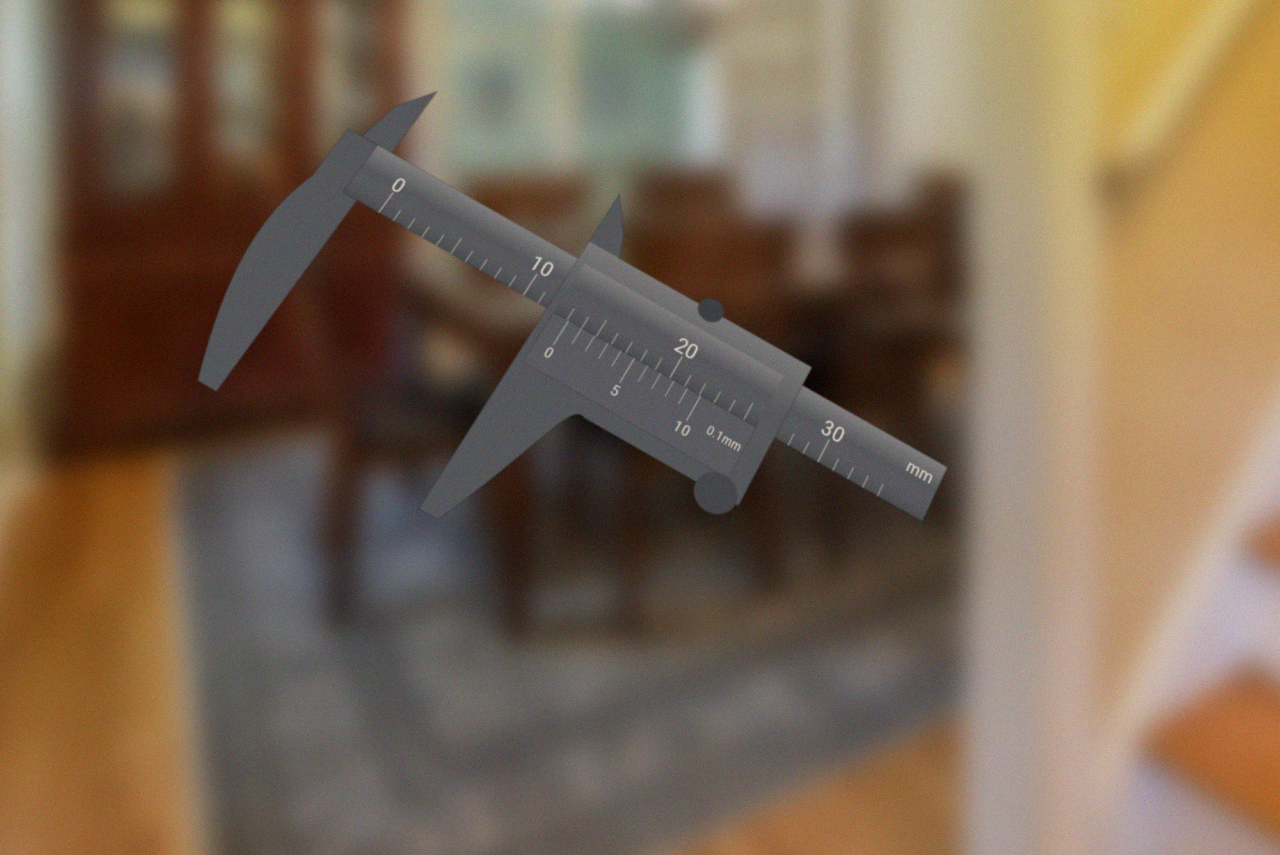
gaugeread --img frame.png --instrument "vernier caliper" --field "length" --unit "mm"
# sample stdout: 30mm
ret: 13.1mm
